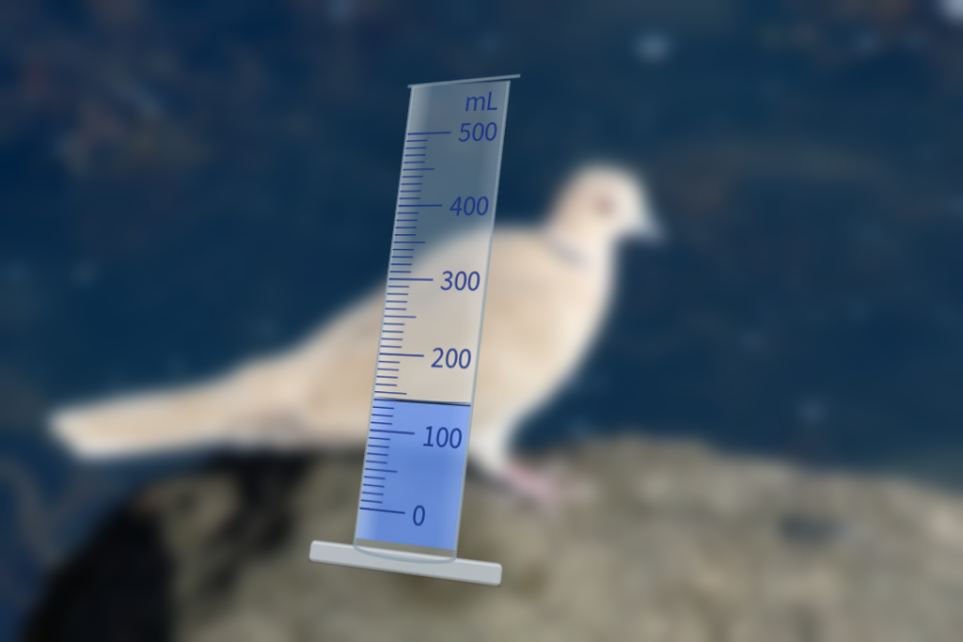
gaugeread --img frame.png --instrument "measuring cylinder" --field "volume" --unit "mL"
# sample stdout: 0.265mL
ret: 140mL
